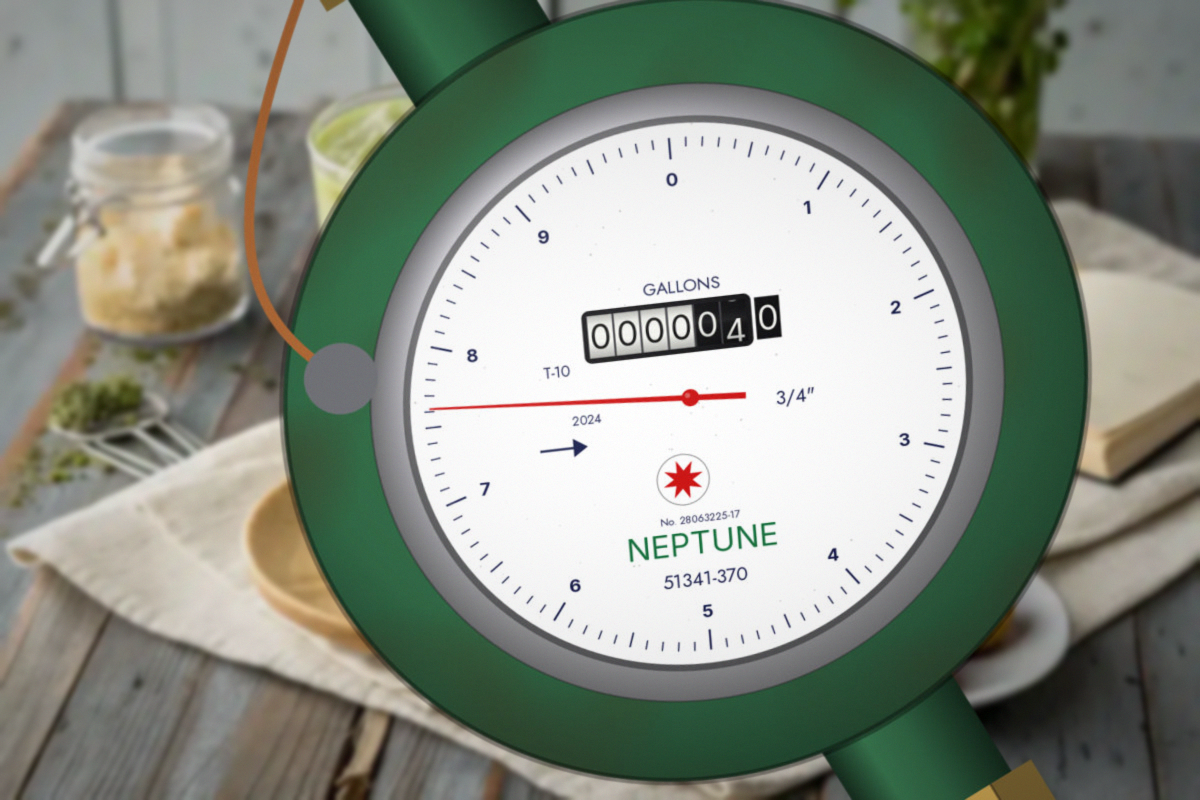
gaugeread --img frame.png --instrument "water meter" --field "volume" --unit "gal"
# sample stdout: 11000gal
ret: 37.6gal
